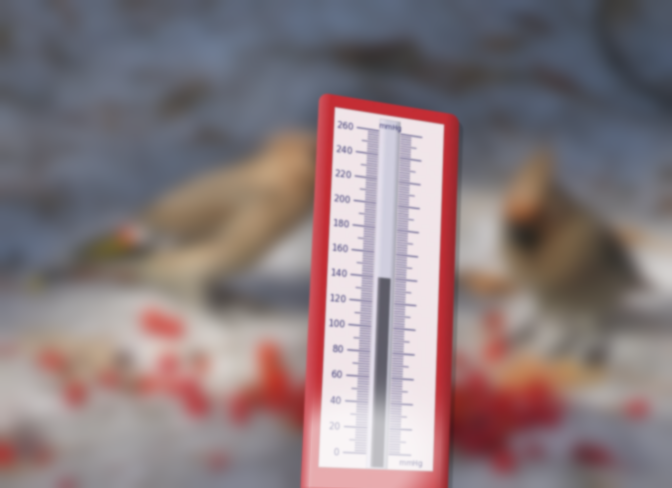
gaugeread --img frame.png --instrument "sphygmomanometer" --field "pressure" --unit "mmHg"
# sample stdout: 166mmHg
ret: 140mmHg
